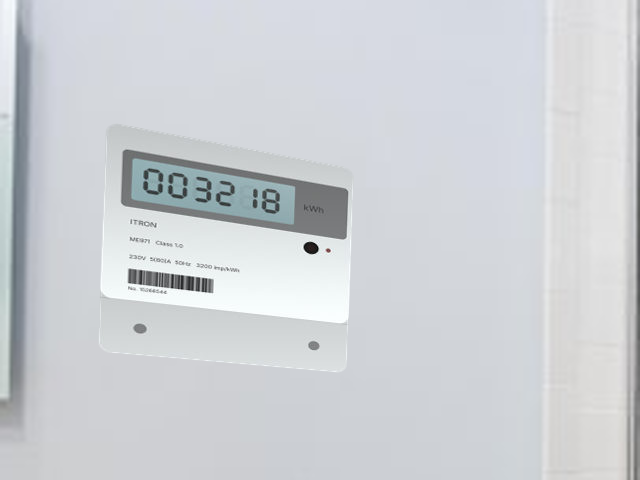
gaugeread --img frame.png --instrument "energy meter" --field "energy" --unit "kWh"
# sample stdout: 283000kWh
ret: 3218kWh
